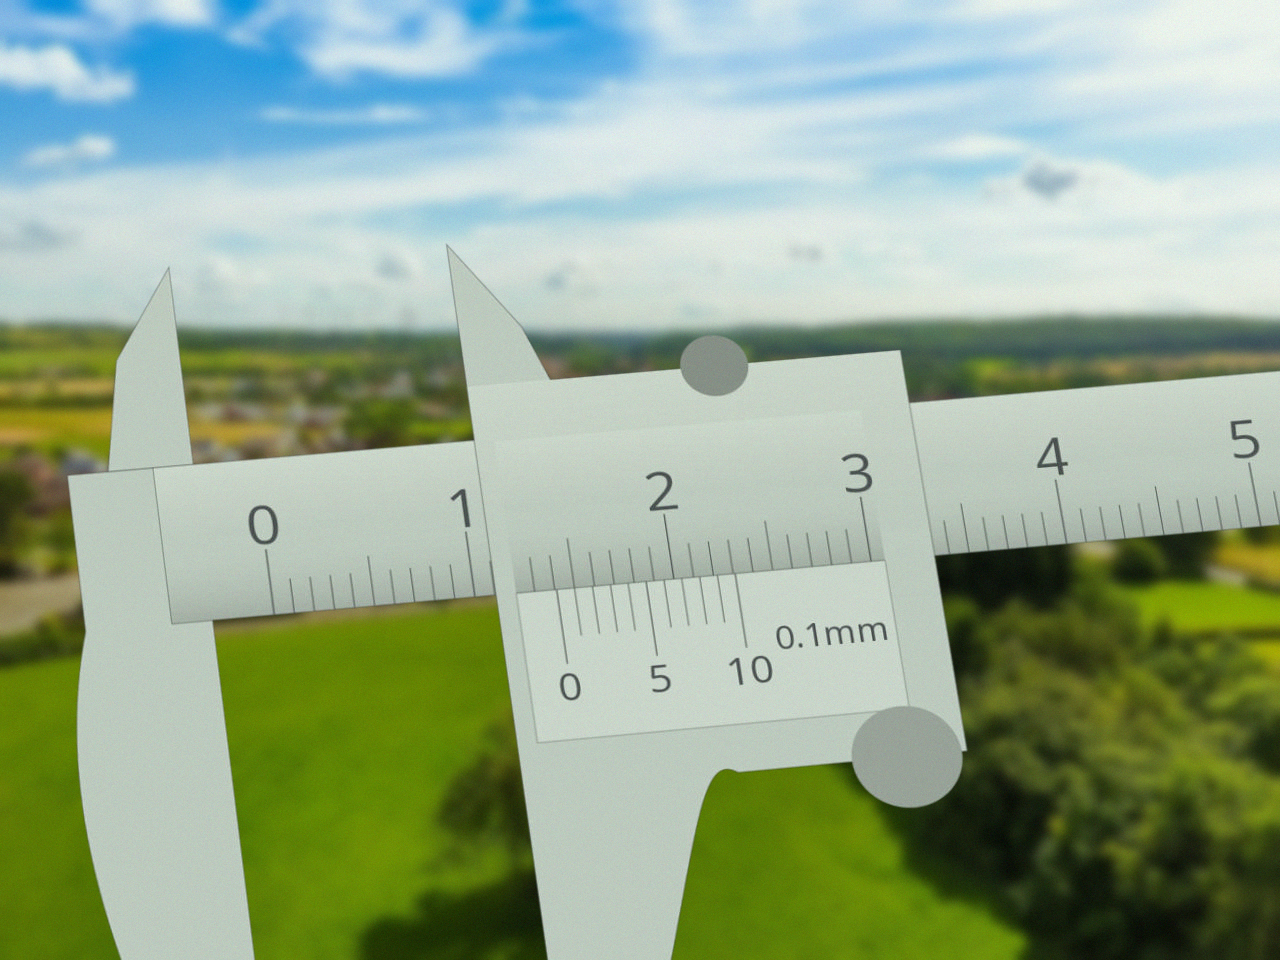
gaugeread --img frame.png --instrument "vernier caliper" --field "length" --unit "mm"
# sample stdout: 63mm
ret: 14.1mm
